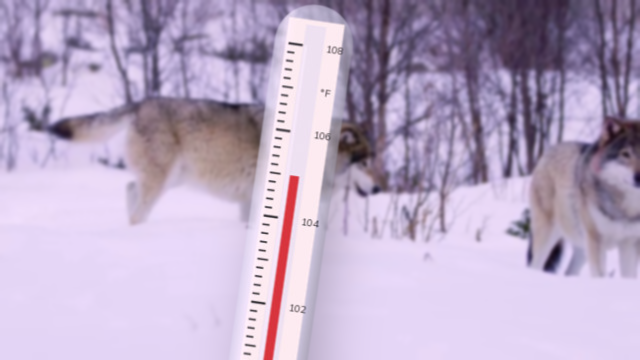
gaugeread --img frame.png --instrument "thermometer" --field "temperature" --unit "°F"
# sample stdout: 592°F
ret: 105°F
